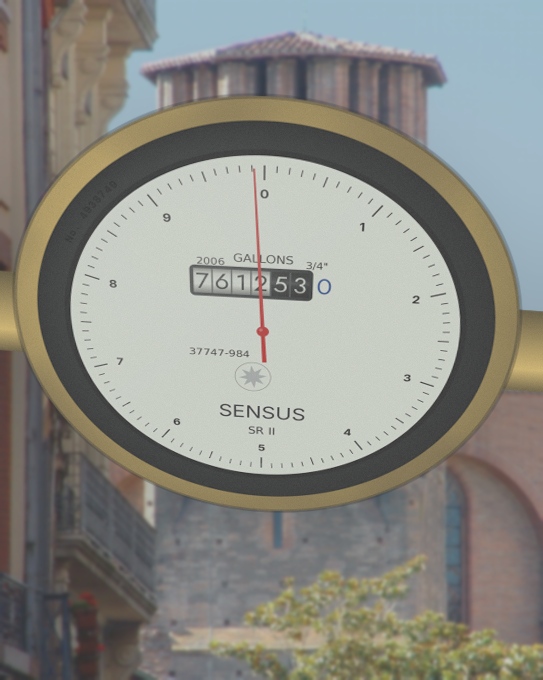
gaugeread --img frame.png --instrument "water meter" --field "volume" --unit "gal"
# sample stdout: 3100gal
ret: 7612529.9gal
